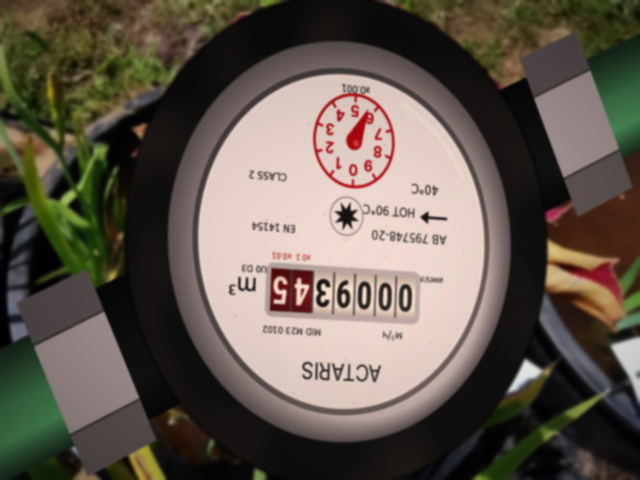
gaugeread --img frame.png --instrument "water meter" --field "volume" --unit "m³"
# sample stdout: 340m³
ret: 93.455m³
